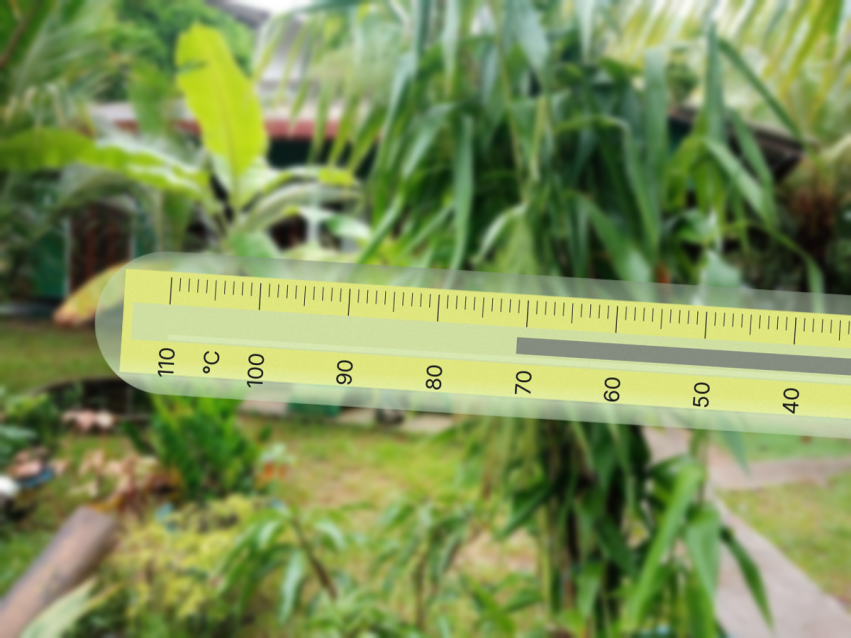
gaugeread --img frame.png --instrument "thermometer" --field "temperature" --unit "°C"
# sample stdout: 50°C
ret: 71°C
